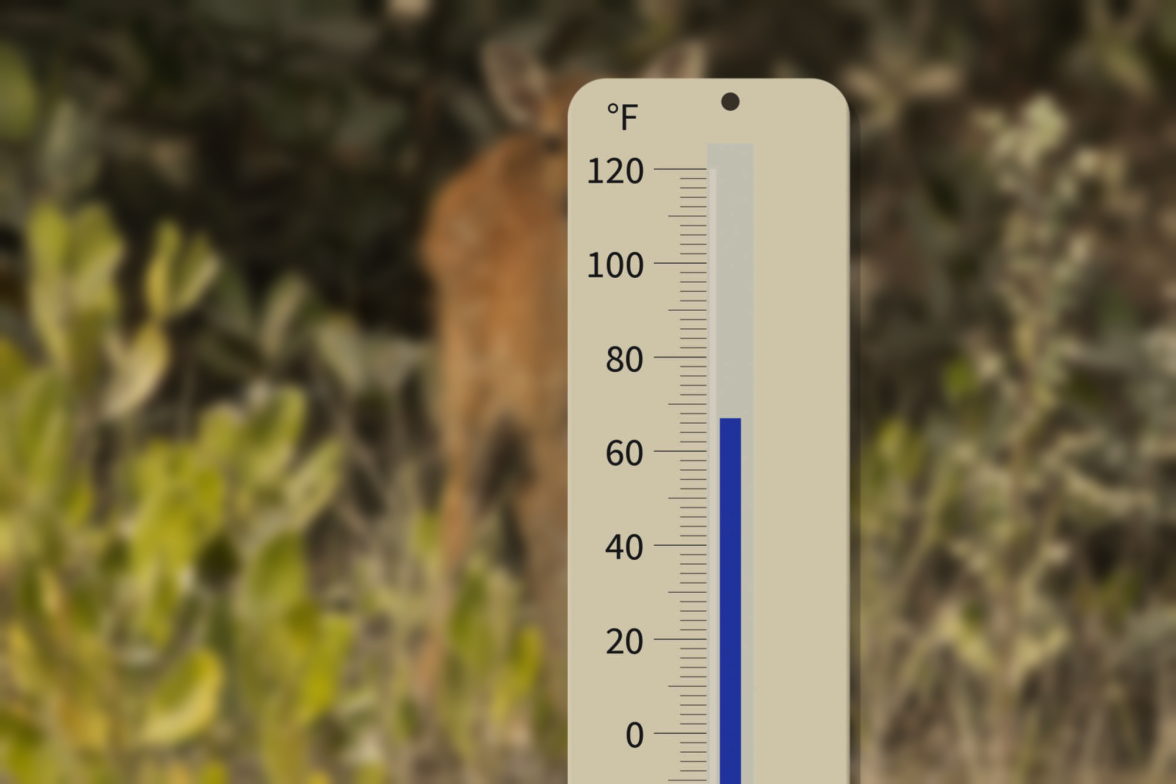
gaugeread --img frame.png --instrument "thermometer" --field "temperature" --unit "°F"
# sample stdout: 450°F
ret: 67°F
